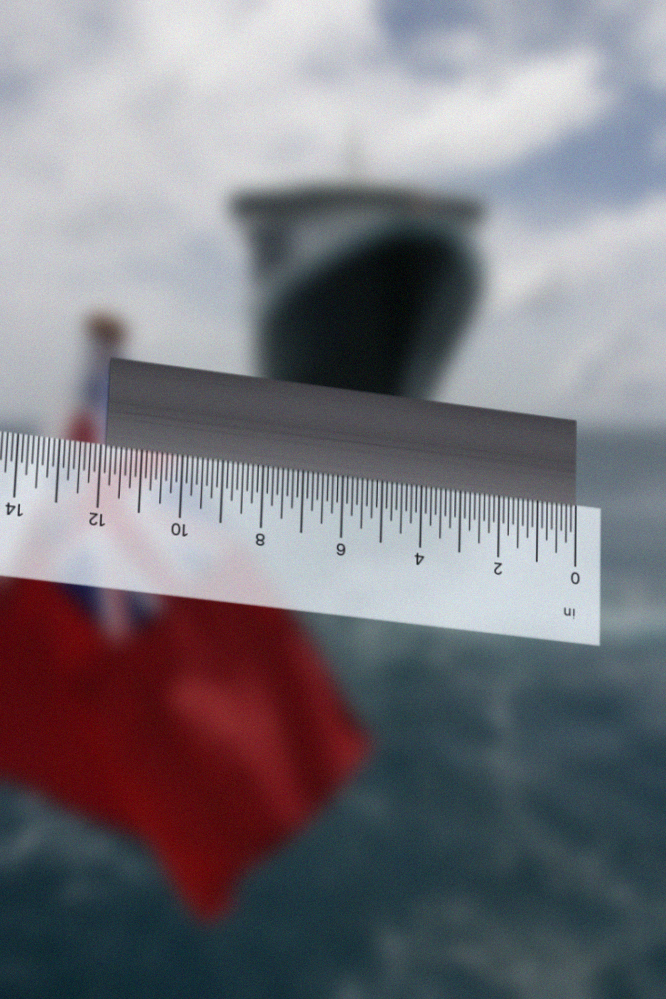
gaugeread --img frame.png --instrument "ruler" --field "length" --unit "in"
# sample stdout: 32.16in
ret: 11.875in
